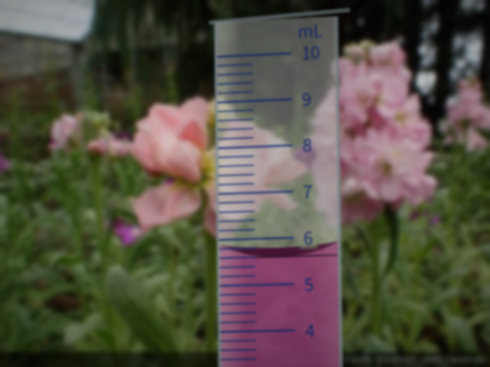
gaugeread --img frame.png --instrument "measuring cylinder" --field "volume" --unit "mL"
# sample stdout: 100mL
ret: 5.6mL
